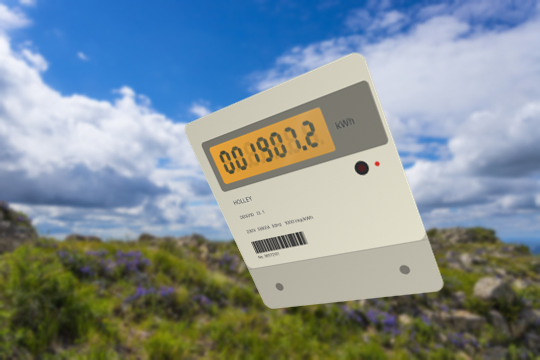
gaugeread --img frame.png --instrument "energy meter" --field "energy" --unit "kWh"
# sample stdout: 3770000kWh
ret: 1907.2kWh
